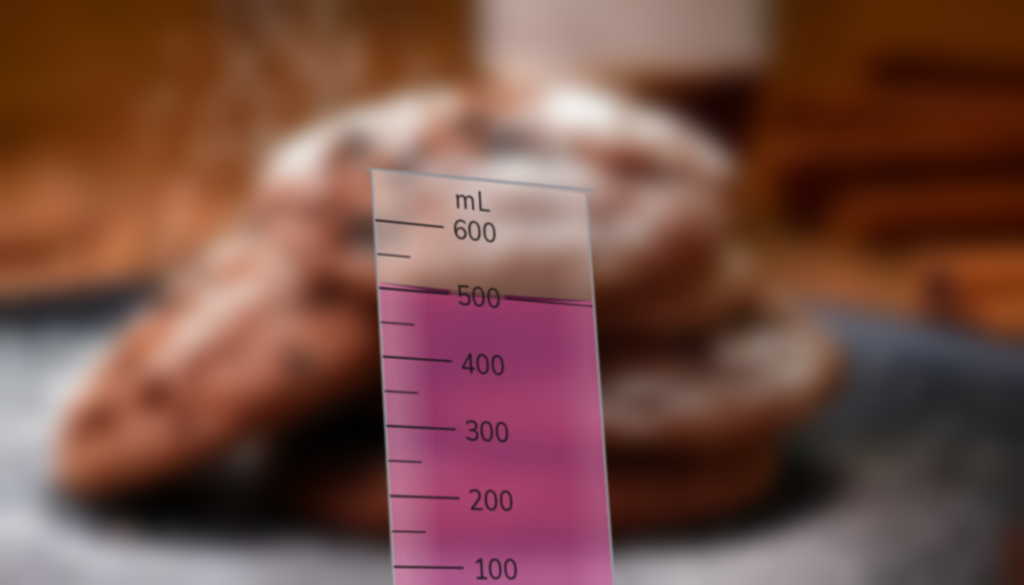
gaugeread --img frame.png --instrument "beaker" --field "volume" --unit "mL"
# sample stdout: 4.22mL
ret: 500mL
